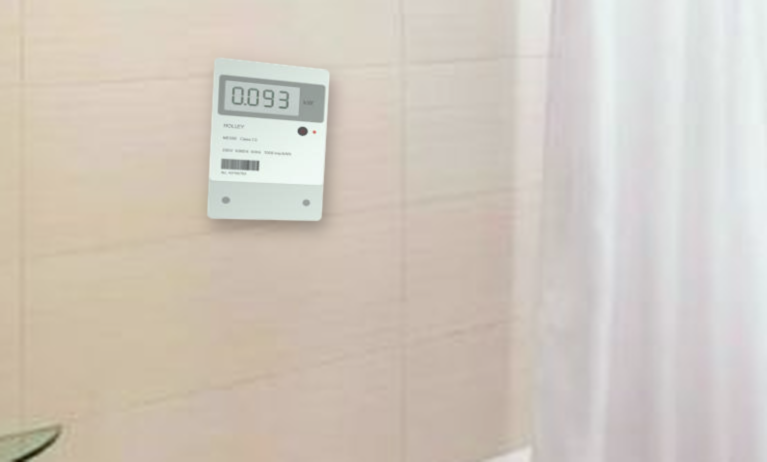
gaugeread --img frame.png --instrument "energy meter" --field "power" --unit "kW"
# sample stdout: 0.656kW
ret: 0.093kW
